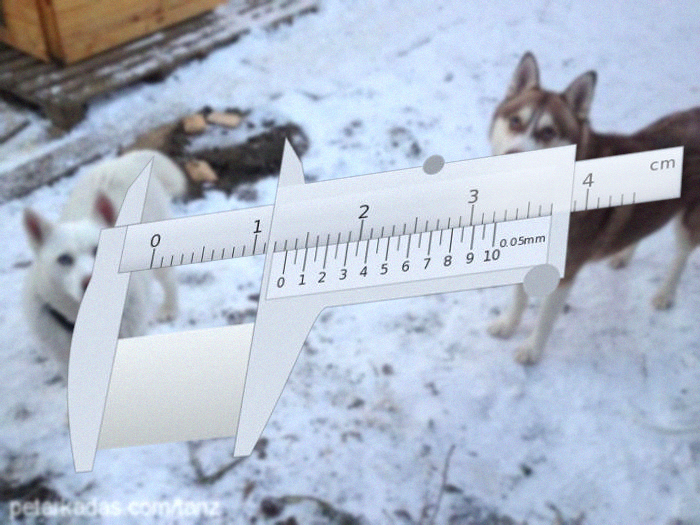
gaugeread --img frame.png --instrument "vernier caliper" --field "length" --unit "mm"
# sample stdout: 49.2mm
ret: 13.2mm
